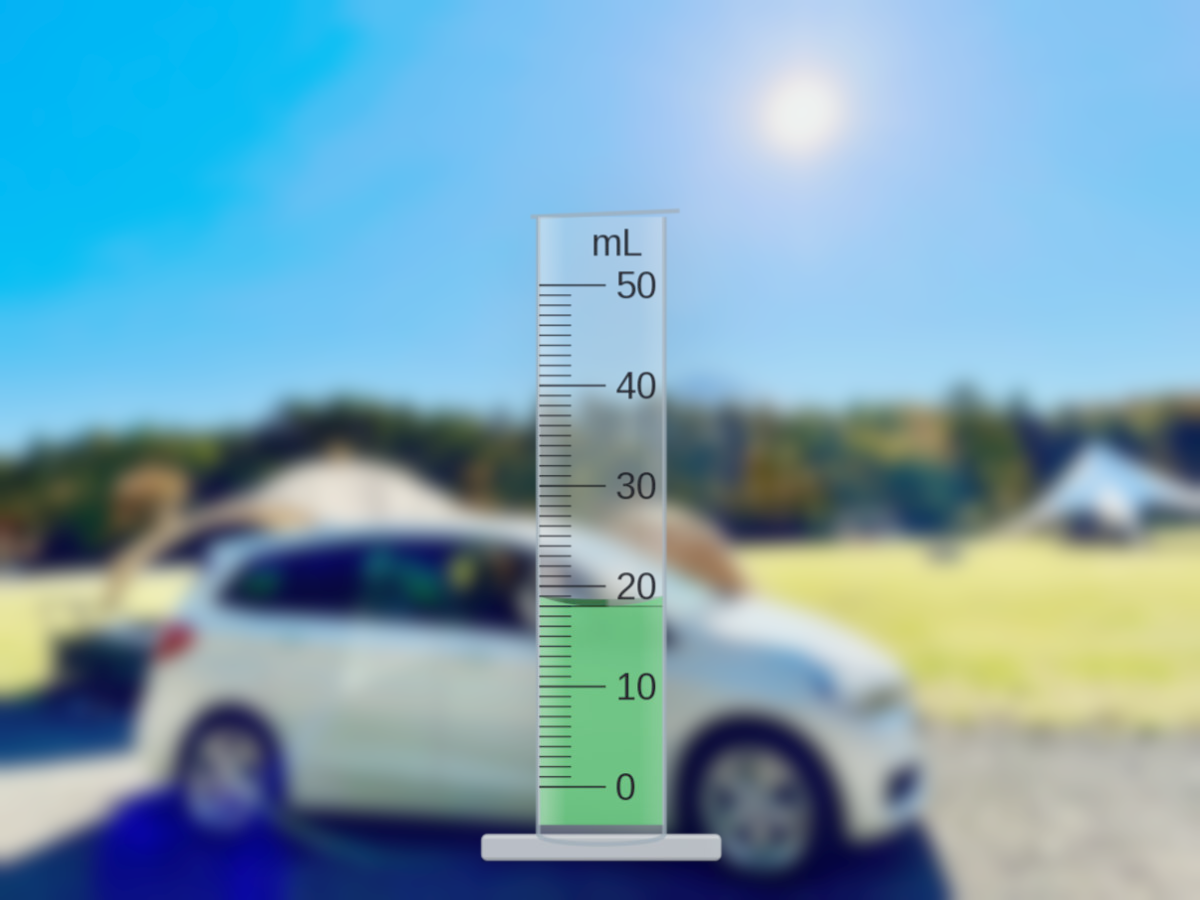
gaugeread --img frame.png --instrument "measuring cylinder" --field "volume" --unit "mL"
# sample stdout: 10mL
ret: 18mL
